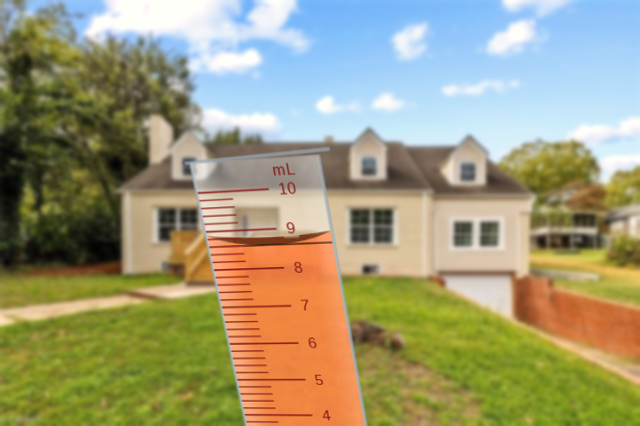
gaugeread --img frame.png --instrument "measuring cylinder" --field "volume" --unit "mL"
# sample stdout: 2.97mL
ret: 8.6mL
